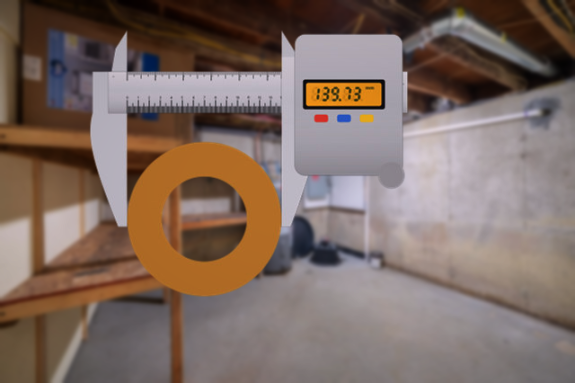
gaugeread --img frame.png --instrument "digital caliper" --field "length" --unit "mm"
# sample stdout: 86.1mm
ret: 139.73mm
